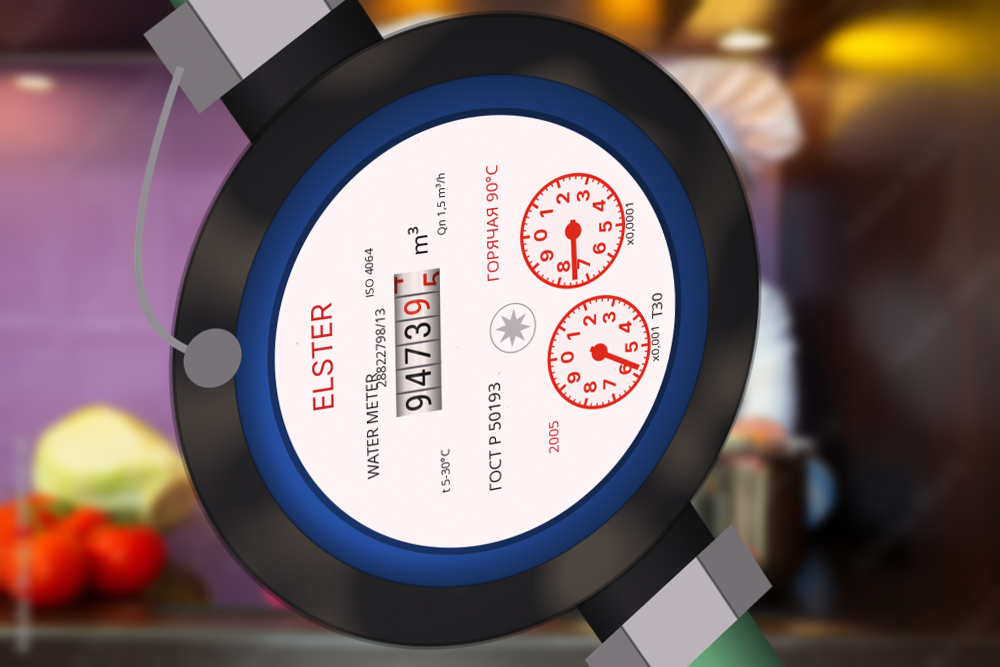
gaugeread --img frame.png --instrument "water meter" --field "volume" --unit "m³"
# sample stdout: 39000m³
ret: 9473.9457m³
